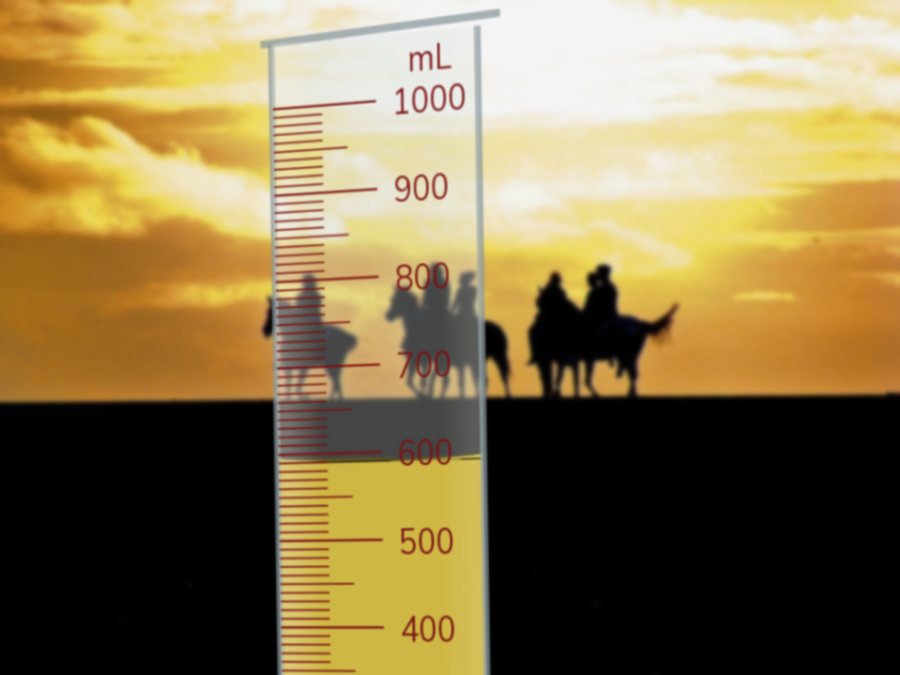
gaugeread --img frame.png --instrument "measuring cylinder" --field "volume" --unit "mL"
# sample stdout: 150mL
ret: 590mL
